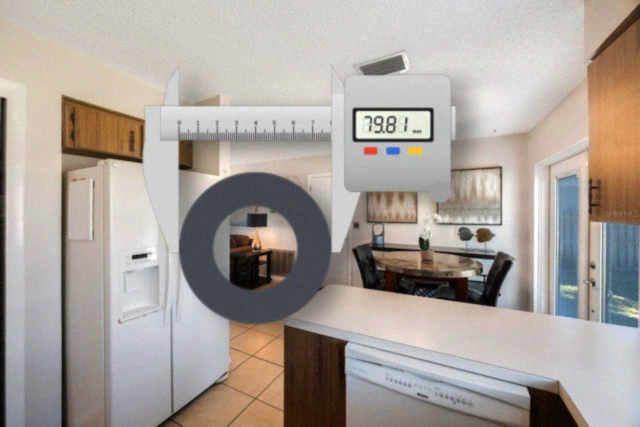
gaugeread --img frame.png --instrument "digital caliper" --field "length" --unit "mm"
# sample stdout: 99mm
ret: 79.81mm
